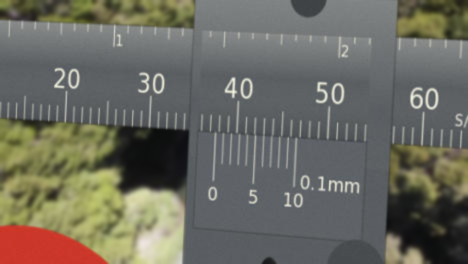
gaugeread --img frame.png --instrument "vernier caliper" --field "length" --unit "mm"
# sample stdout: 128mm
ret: 37.6mm
